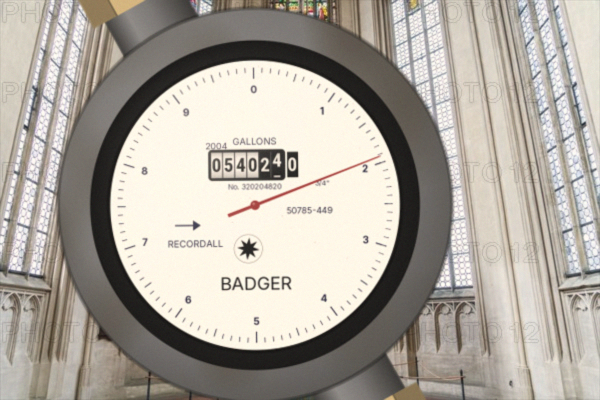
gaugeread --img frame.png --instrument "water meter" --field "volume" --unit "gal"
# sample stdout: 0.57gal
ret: 540241.9gal
